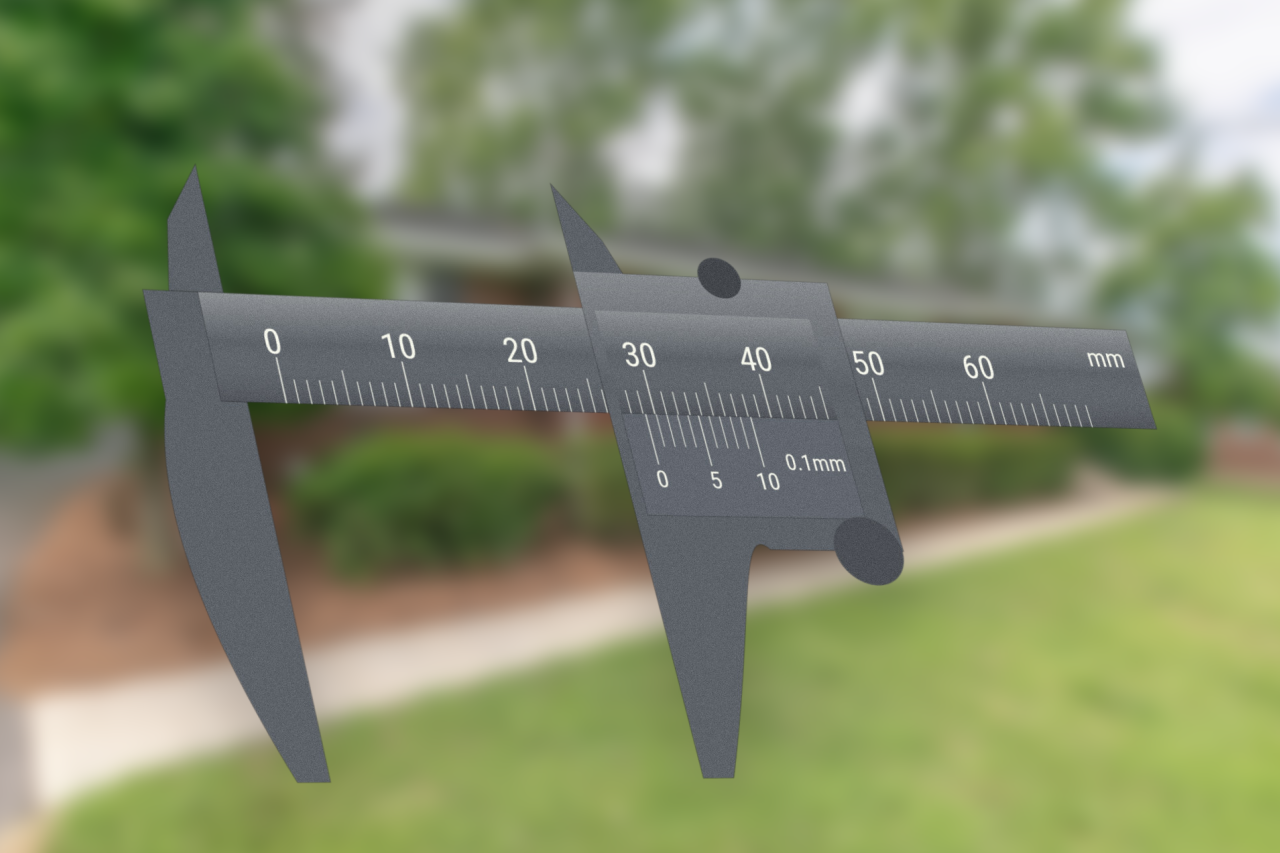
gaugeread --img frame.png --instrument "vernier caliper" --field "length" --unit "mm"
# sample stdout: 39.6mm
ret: 29.2mm
